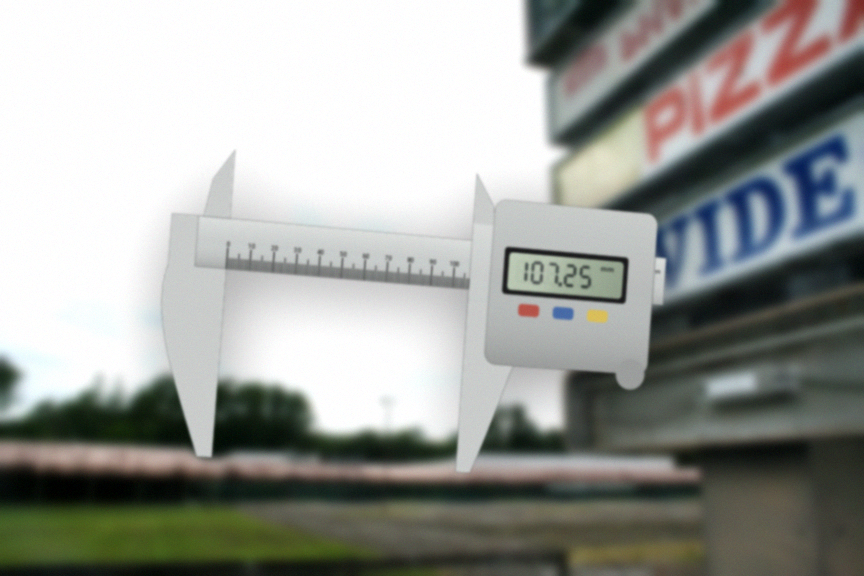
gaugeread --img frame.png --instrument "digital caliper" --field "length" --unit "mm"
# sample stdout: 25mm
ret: 107.25mm
